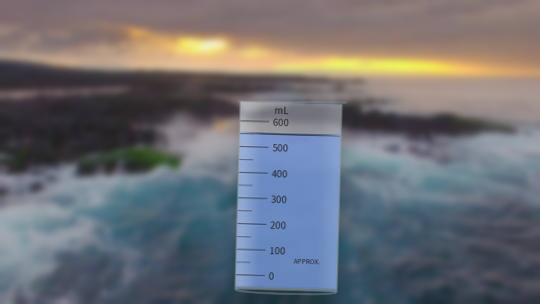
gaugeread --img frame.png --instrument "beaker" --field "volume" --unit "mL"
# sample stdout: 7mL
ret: 550mL
